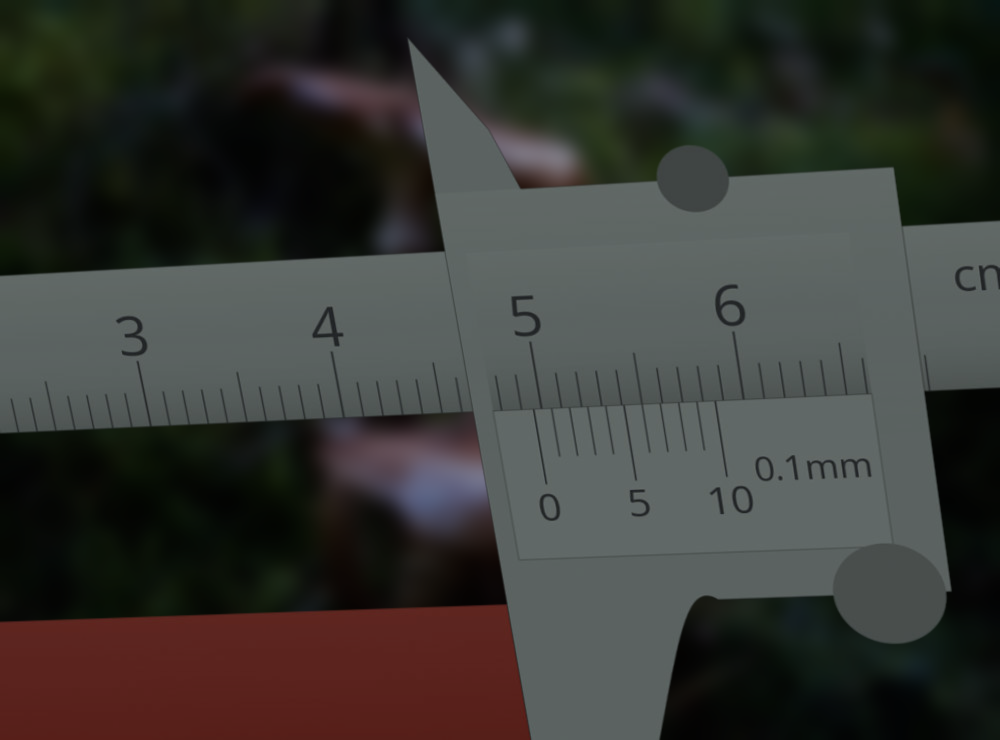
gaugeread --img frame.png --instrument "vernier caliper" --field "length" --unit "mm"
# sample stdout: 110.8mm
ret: 49.6mm
